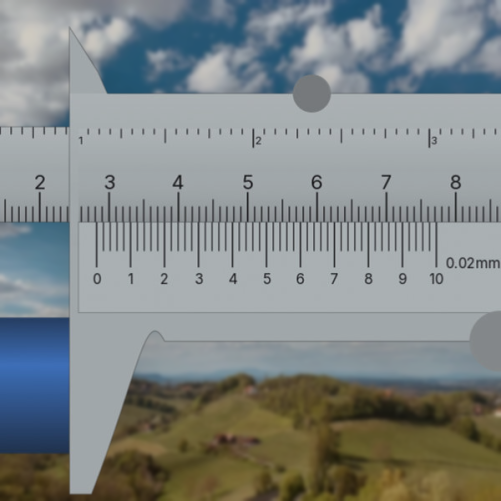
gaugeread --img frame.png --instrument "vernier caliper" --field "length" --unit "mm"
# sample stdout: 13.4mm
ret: 28.2mm
